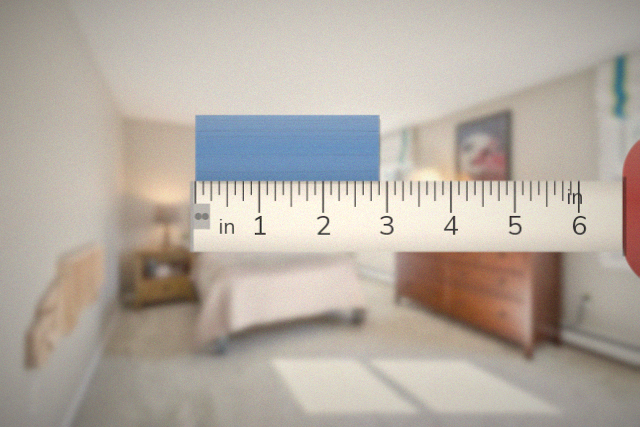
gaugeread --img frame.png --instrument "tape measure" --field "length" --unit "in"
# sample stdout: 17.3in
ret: 2.875in
